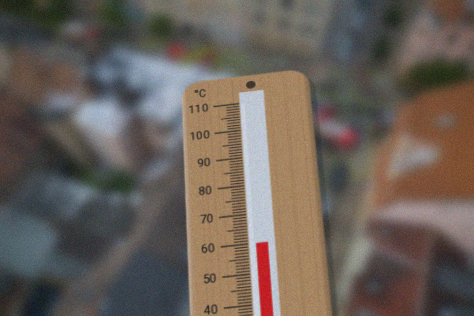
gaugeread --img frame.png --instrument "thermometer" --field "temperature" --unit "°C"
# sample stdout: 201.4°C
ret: 60°C
